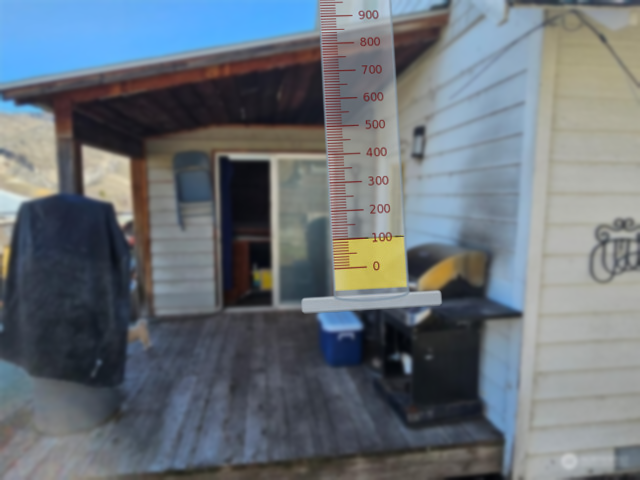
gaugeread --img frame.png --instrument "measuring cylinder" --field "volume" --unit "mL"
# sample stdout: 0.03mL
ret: 100mL
